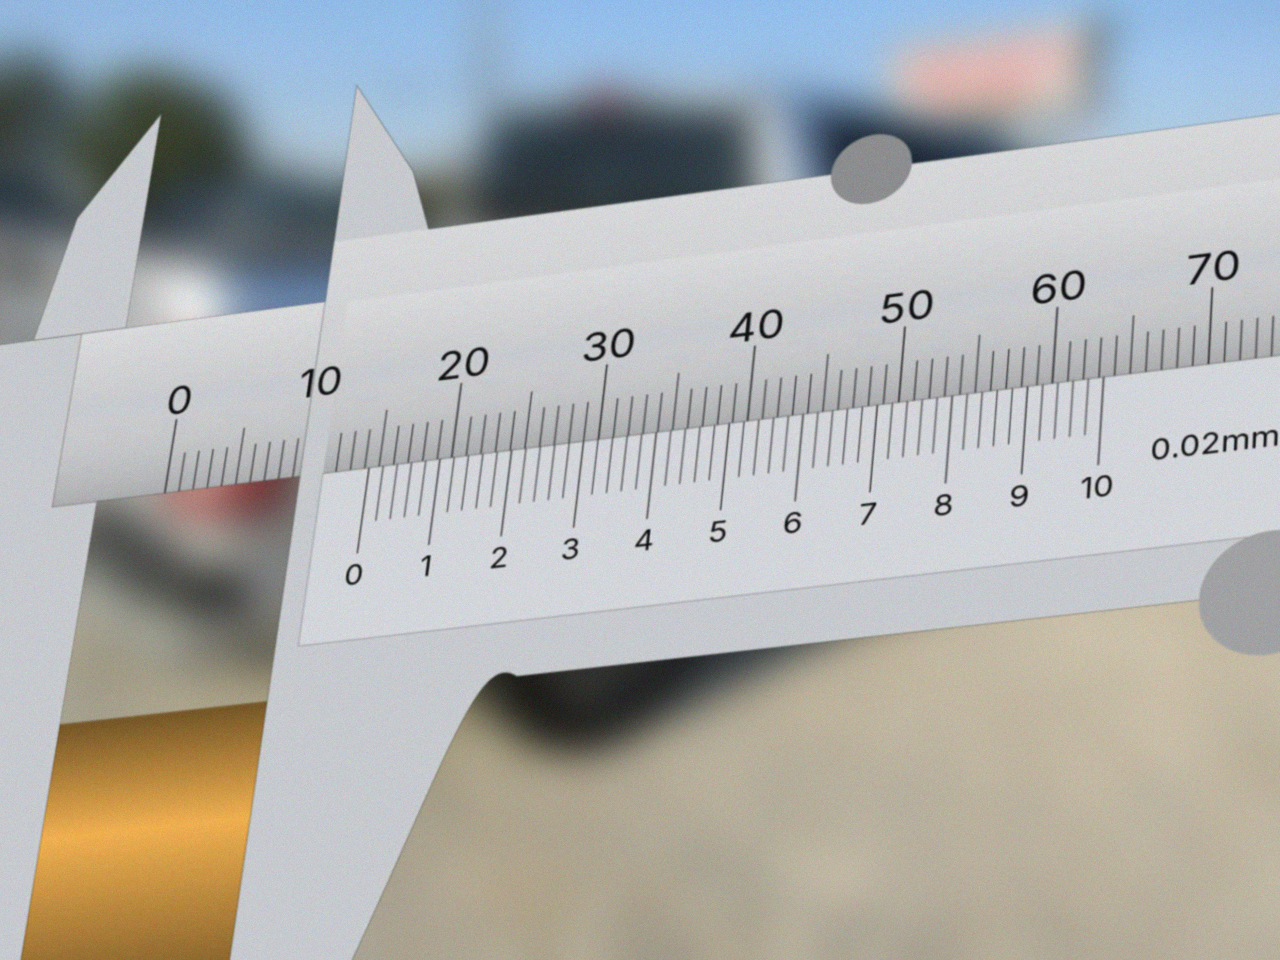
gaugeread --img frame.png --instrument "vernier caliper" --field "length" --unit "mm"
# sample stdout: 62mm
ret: 14.3mm
